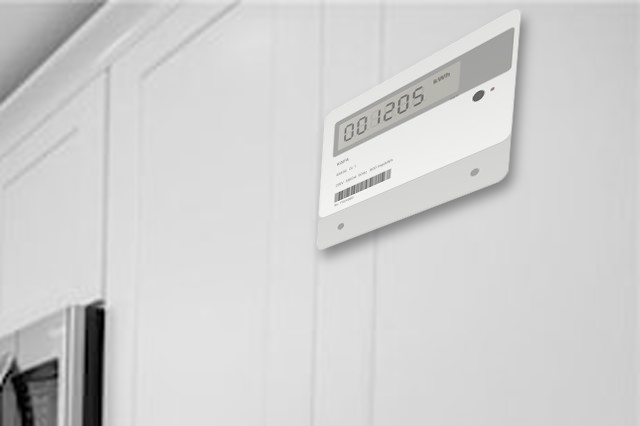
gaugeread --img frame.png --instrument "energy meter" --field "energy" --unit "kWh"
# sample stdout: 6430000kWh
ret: 1205kWh
